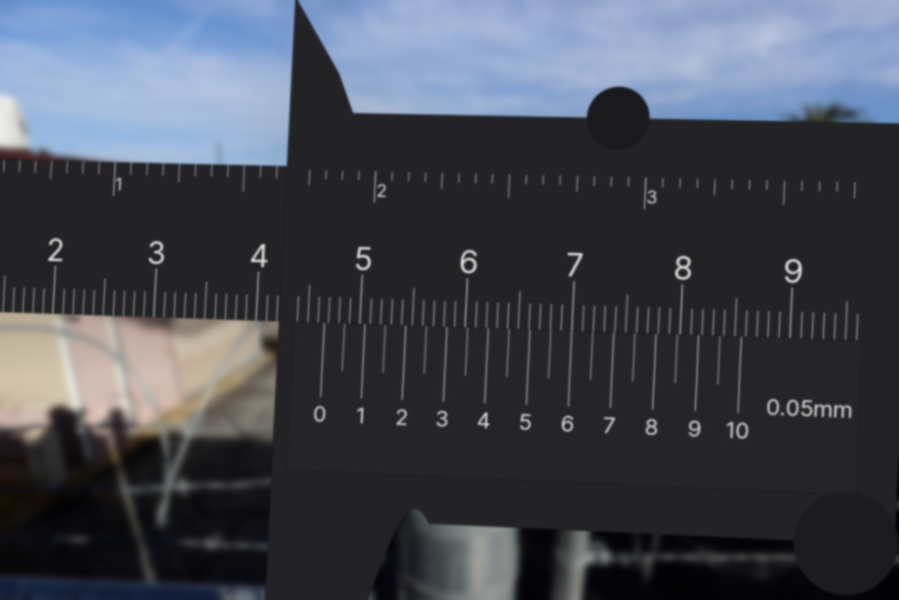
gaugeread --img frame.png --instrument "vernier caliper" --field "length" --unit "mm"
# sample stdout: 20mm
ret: 46.6mm
